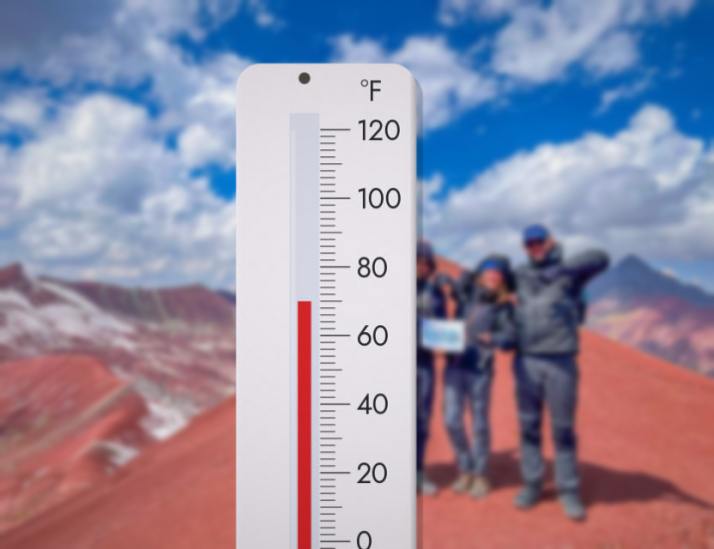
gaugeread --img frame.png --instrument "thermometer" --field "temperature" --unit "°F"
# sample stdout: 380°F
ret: 70°F
